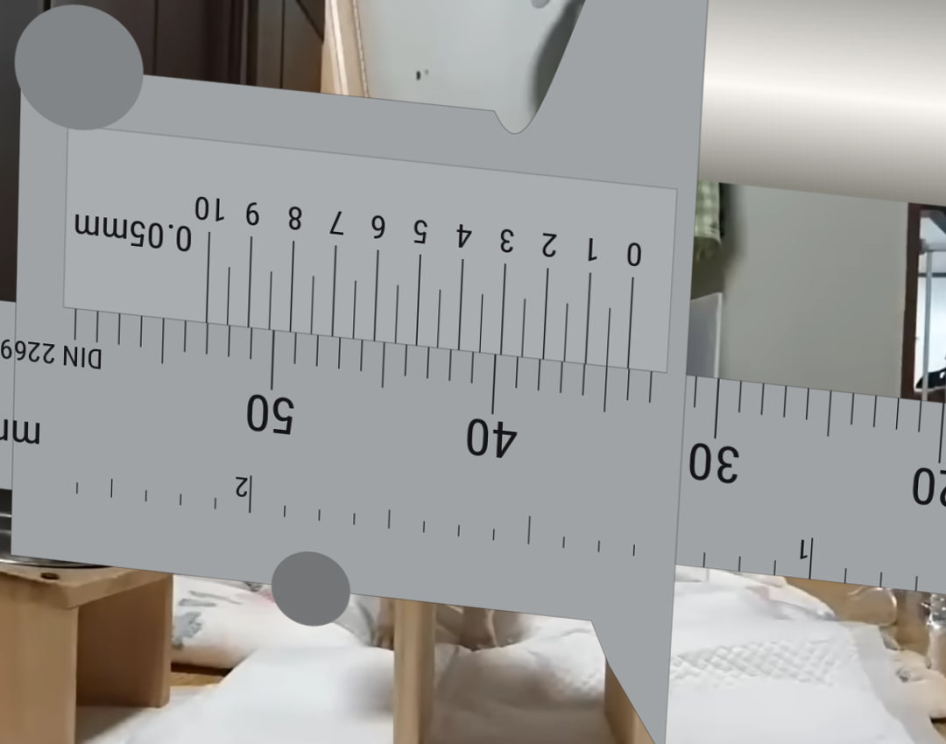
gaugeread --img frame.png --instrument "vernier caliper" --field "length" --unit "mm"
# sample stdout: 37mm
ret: 34.05mm
